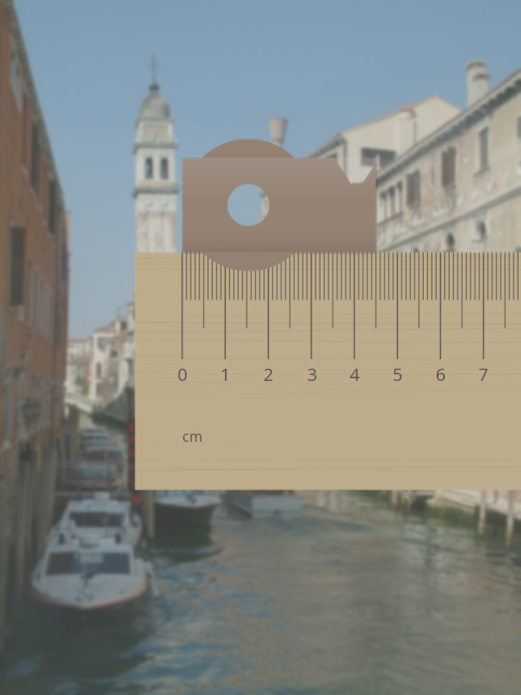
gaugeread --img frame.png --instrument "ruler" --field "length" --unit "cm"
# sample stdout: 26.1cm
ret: 4.5cm
